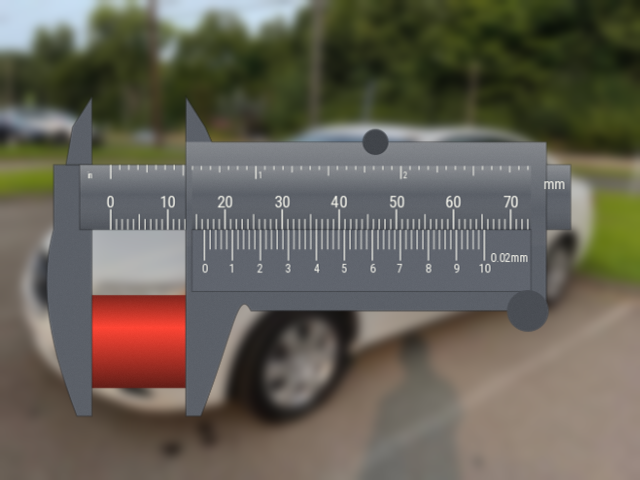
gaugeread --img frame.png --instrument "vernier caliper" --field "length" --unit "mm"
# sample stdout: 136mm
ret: 16.4mm
